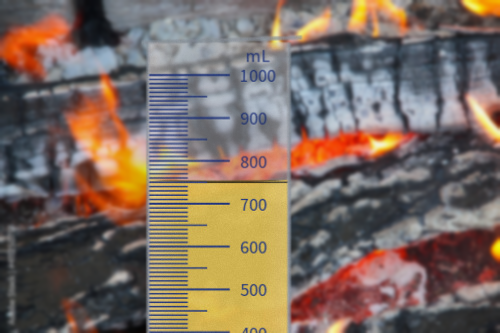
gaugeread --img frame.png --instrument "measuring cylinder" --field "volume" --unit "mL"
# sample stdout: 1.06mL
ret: 750mL
